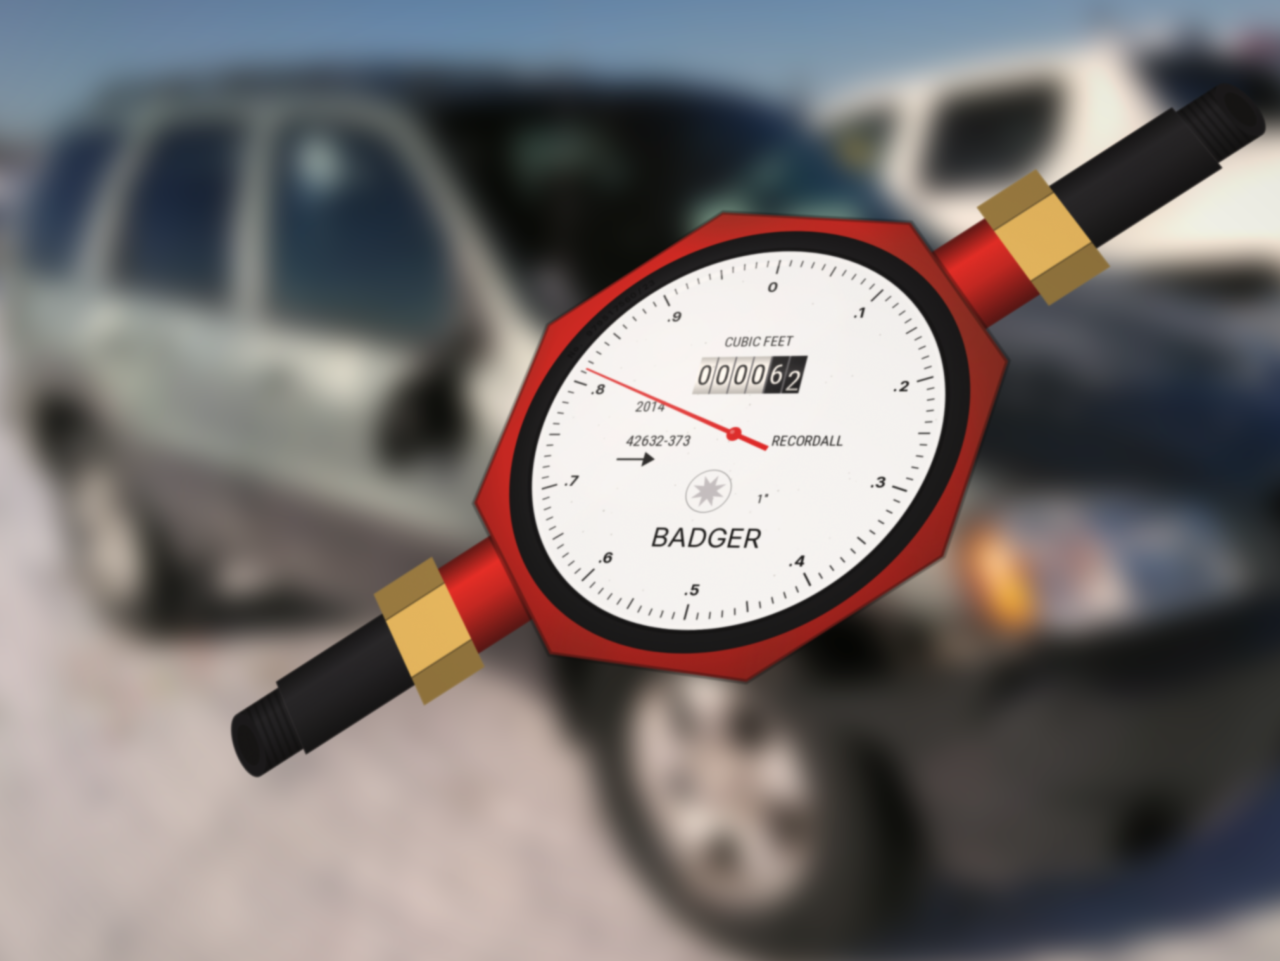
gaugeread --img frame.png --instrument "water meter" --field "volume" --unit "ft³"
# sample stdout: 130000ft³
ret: 61.81ft³
